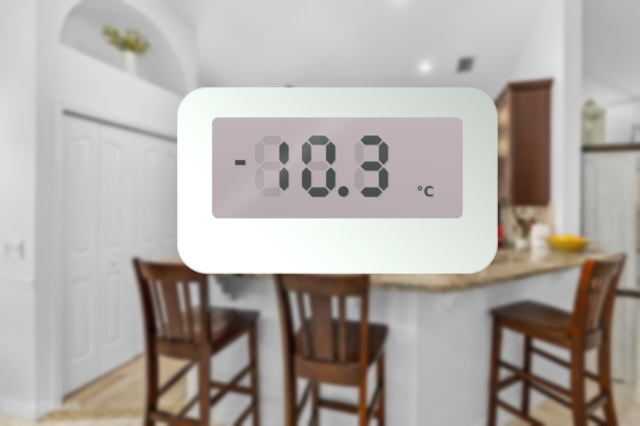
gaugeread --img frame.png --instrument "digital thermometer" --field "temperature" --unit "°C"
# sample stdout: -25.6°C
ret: -10.3°C
